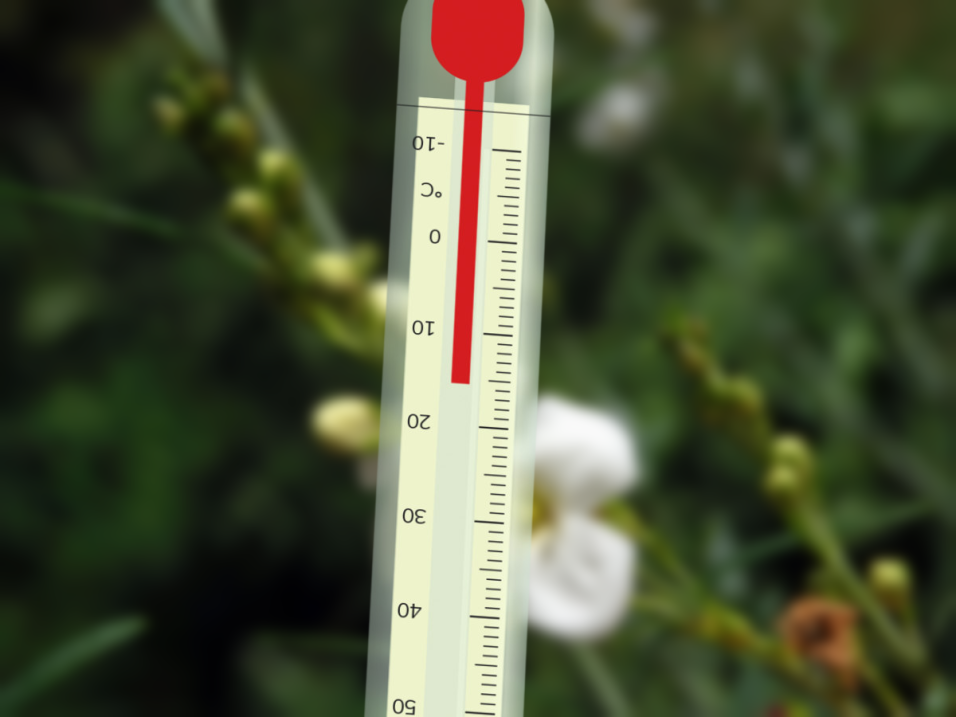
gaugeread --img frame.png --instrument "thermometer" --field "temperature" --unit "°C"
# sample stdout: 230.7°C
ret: 15.5°C
